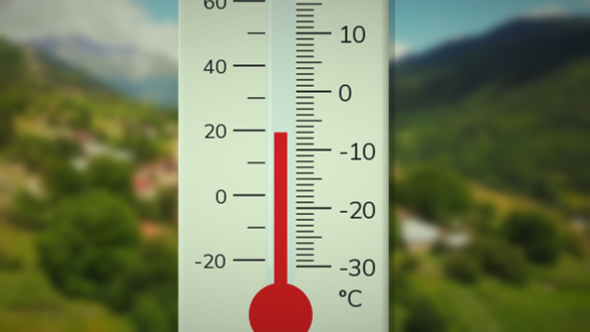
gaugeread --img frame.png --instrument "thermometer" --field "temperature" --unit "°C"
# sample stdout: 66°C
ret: -7°C
